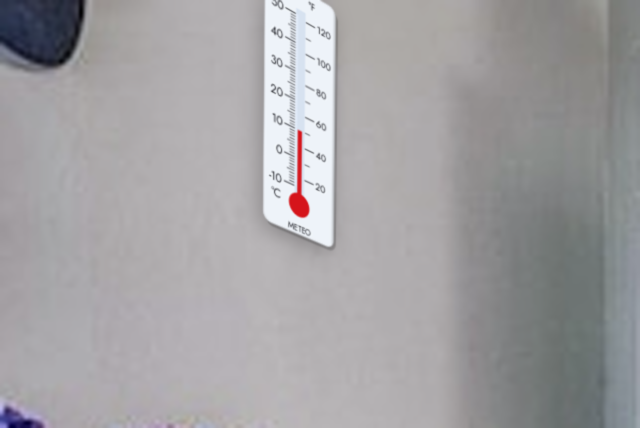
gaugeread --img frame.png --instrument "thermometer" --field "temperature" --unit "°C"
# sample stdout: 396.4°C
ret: 10°C
